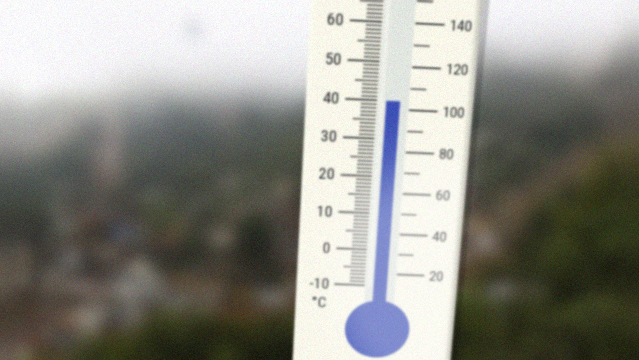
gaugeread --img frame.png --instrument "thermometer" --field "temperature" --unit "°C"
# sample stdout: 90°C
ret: 40°C
